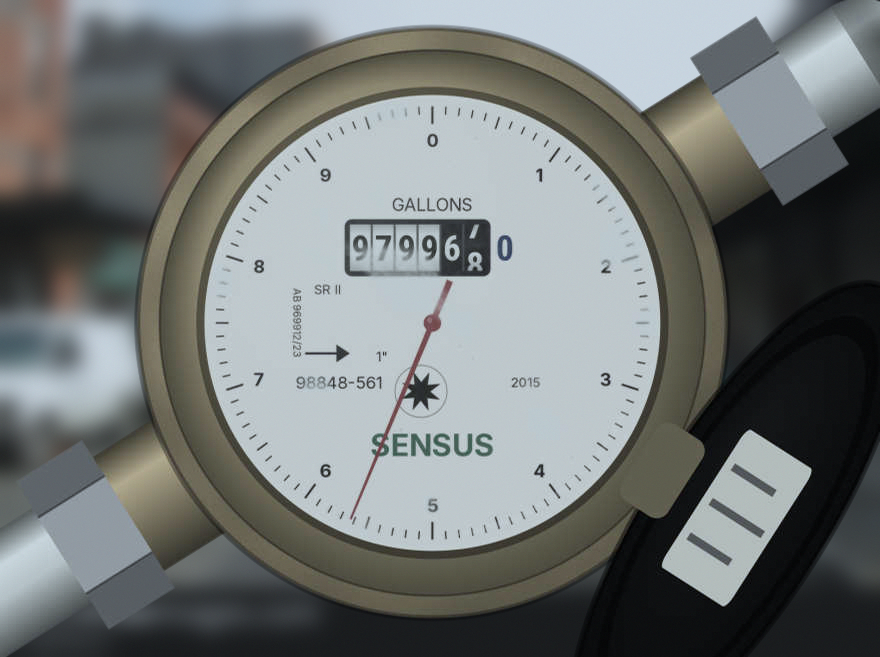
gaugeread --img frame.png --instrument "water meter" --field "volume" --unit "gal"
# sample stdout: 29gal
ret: 9799675.6gal
